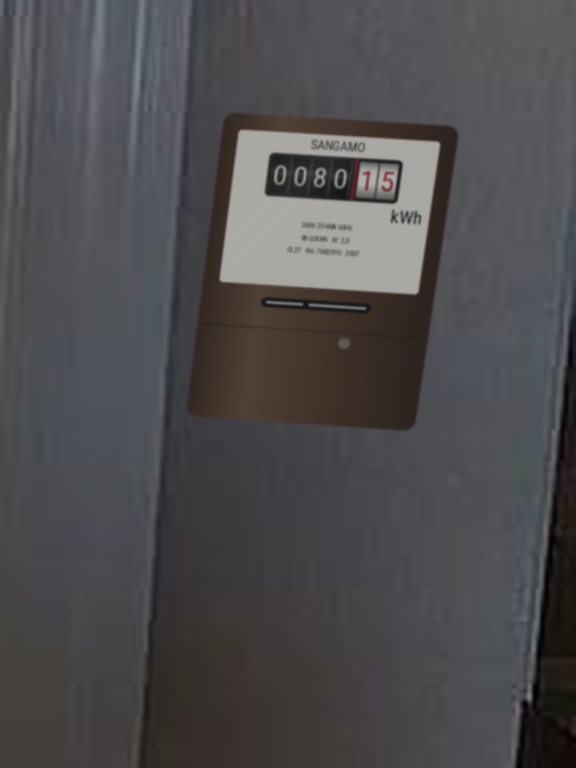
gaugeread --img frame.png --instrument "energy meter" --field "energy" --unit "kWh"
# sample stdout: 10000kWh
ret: 80.15kWh
